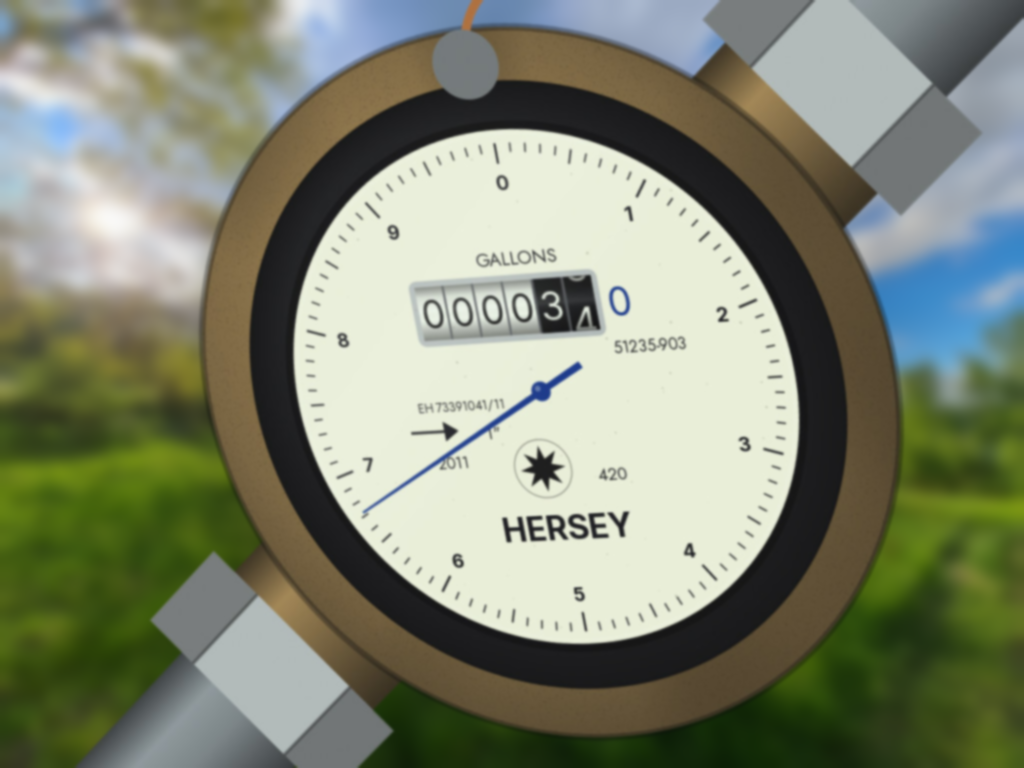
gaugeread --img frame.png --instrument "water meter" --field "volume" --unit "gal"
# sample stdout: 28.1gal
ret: 336.7gal
